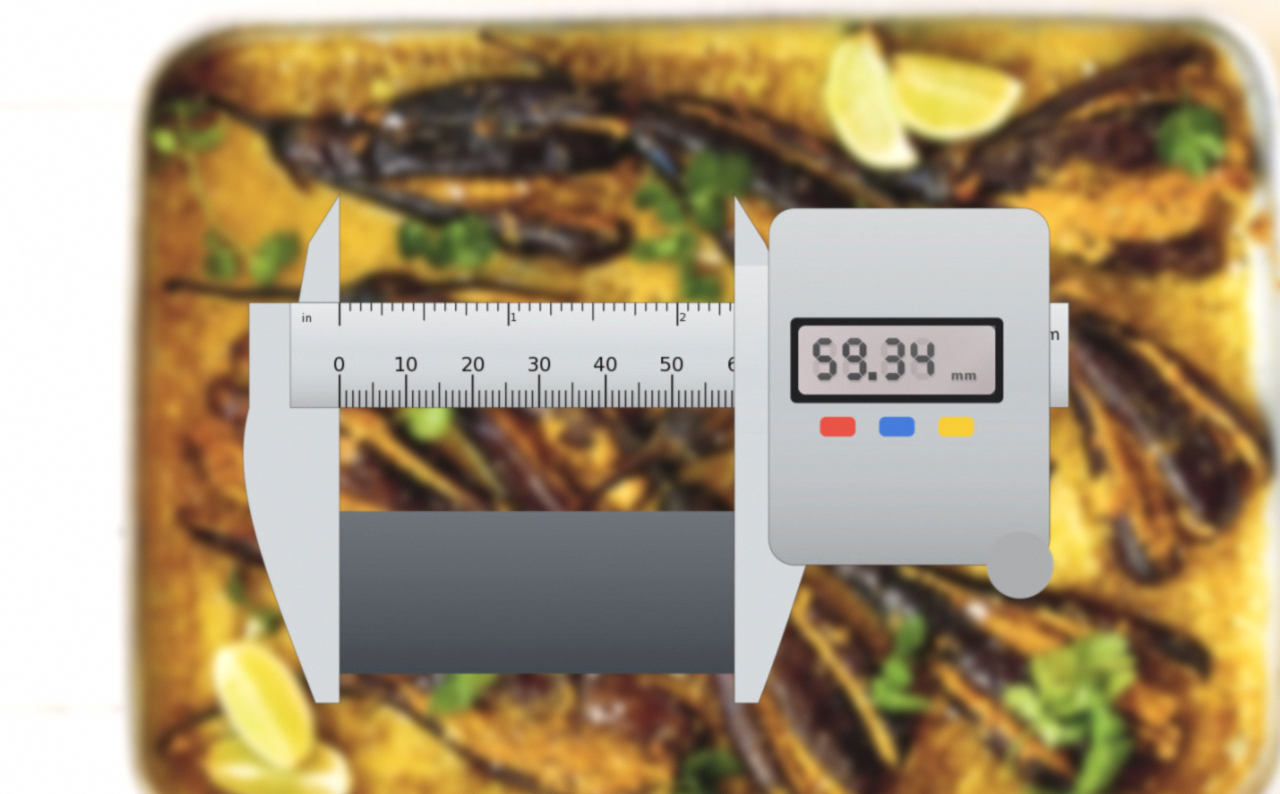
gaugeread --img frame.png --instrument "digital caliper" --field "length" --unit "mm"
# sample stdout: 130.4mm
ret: 59.34mm
